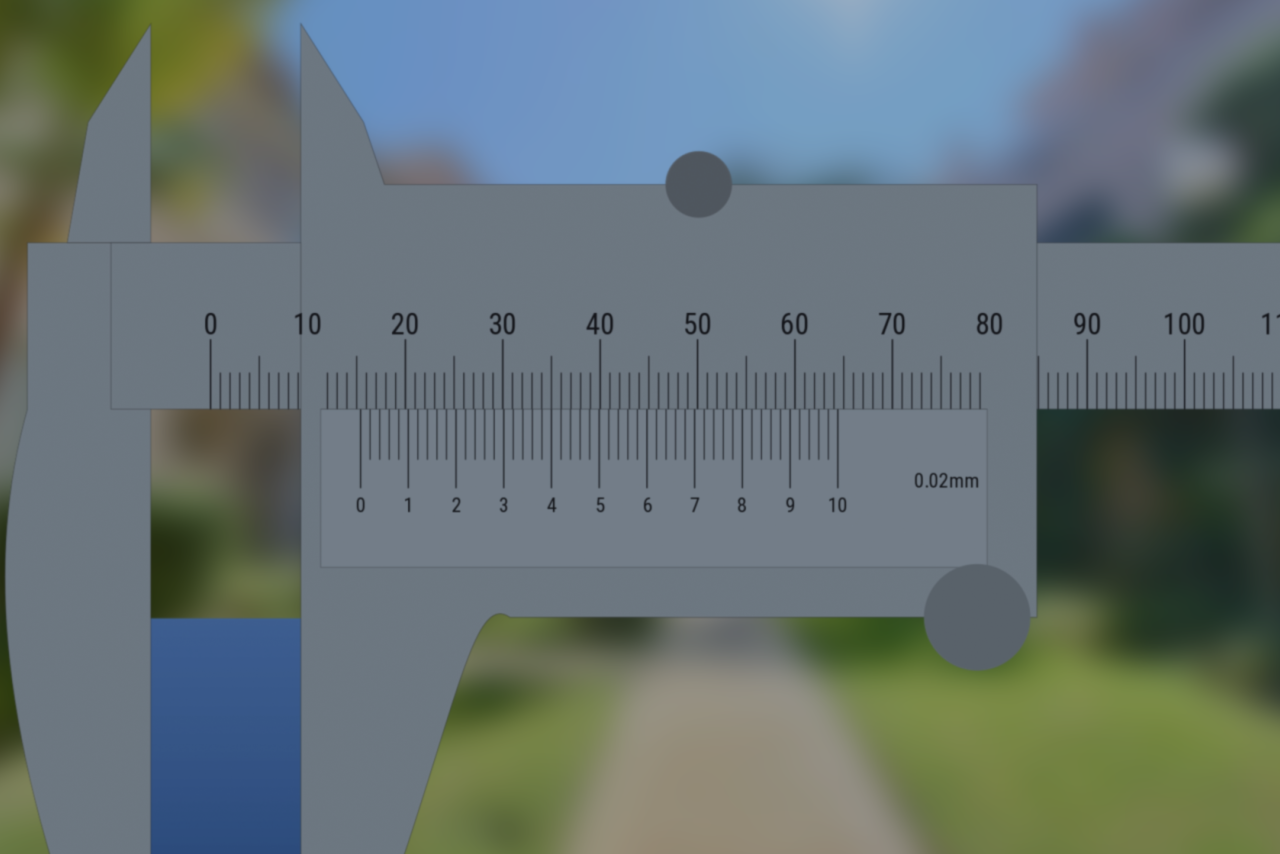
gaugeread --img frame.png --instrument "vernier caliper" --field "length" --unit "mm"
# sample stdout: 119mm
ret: 15.4mm
